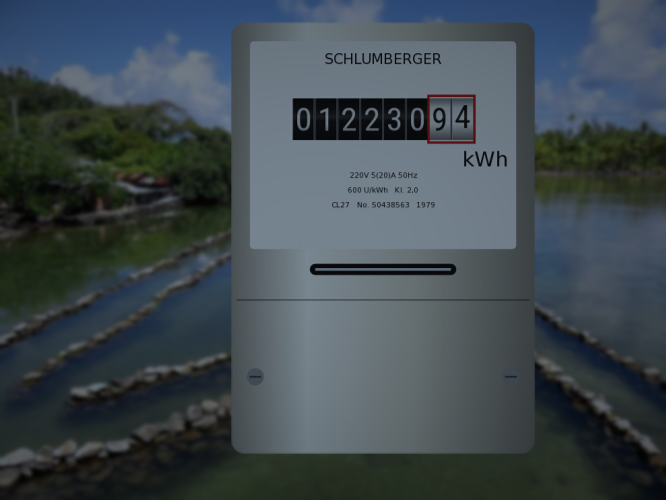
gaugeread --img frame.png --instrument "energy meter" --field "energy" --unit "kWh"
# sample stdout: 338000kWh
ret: 12230.94kWh
